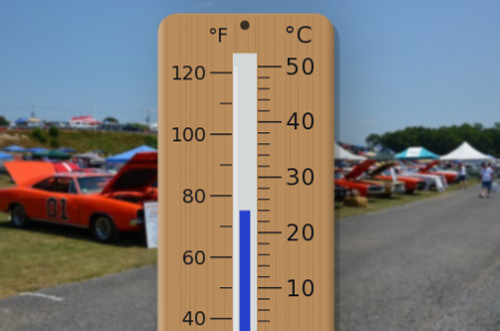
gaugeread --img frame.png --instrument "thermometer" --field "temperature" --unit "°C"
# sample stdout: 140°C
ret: 24°C
